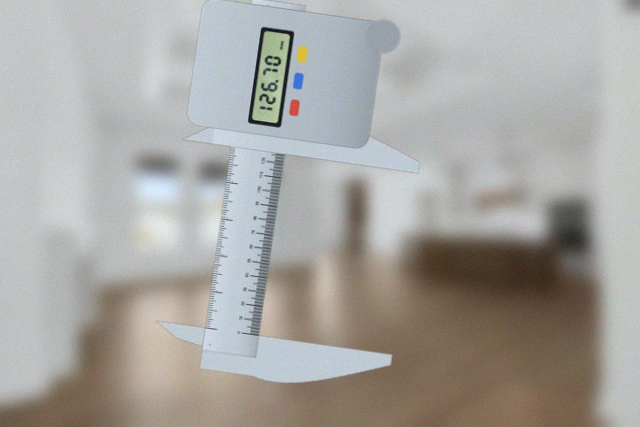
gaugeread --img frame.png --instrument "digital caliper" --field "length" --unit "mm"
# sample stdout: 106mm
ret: 126.70mm
